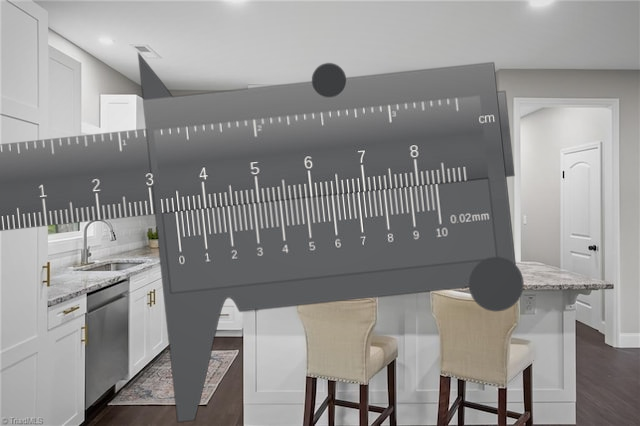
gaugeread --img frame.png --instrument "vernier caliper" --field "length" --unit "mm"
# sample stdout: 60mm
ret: 34.5mm
